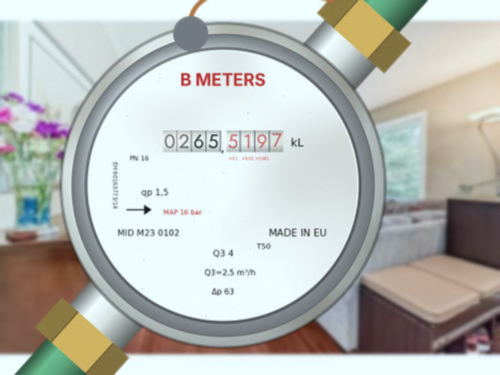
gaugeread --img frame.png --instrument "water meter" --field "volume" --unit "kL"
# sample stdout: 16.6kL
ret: 265.5197kL
